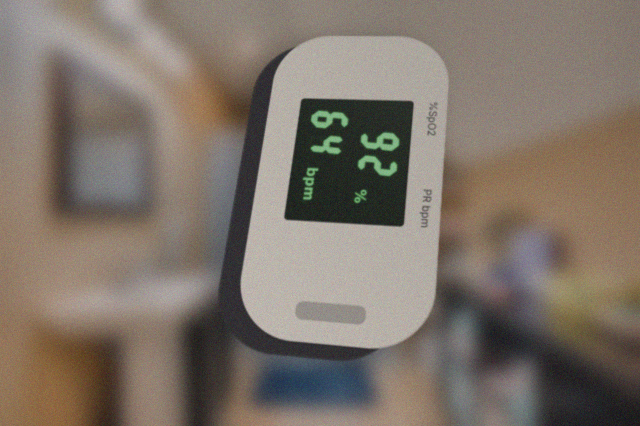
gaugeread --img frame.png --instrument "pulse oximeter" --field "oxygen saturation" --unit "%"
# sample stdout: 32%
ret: 92%
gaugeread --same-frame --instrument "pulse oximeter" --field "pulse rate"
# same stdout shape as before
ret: 64bpm
